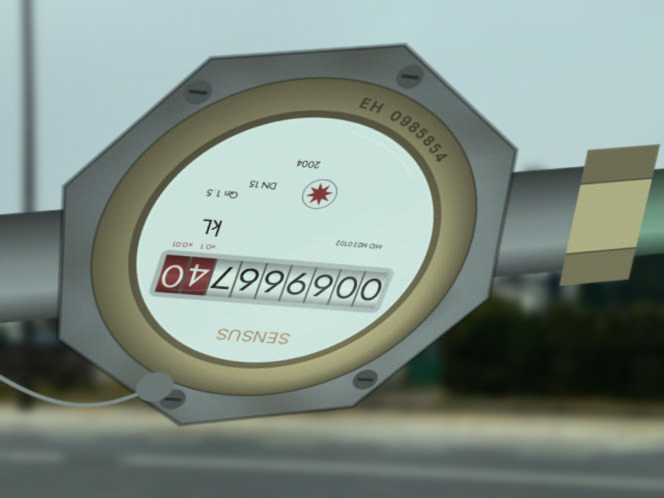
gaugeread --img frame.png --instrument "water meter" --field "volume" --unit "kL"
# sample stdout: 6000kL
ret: 69667.40kL
